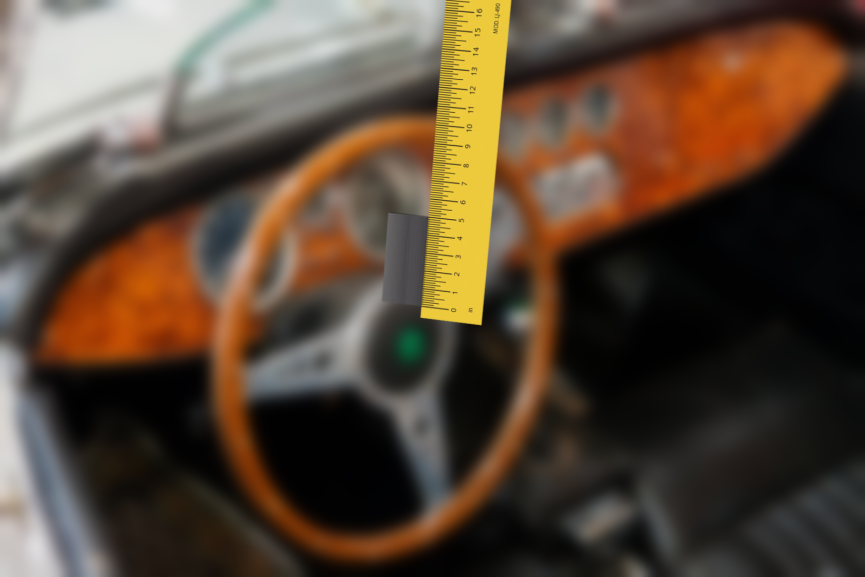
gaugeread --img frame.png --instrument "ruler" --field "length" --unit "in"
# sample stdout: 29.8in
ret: 5in
